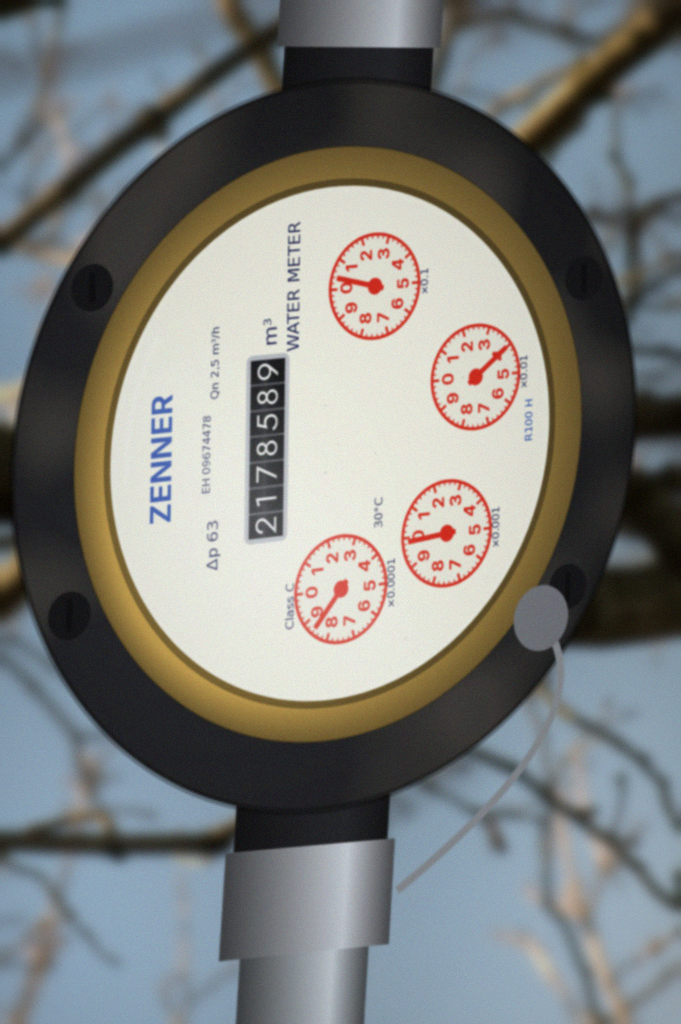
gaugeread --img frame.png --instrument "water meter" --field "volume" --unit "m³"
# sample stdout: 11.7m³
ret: 2178589.0398m³
